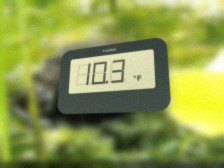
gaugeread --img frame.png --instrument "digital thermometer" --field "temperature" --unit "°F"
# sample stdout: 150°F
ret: 10.3°F
